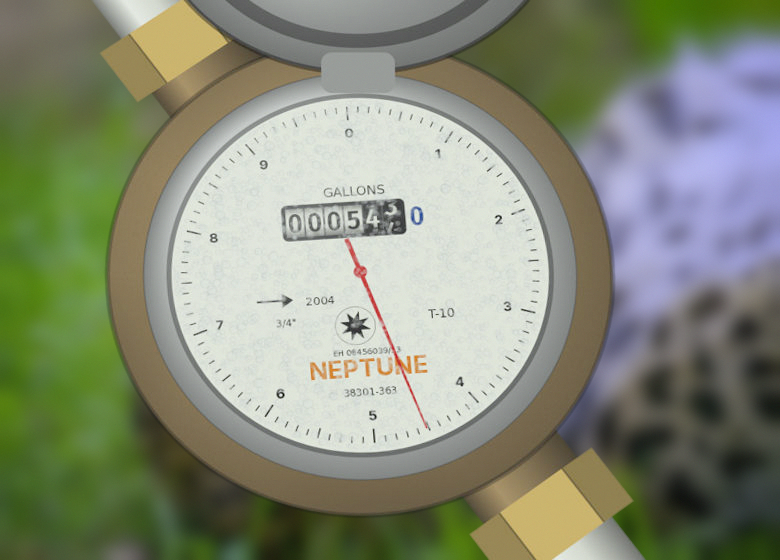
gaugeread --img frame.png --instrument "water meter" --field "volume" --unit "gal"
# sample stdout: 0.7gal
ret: 5434.5gal
